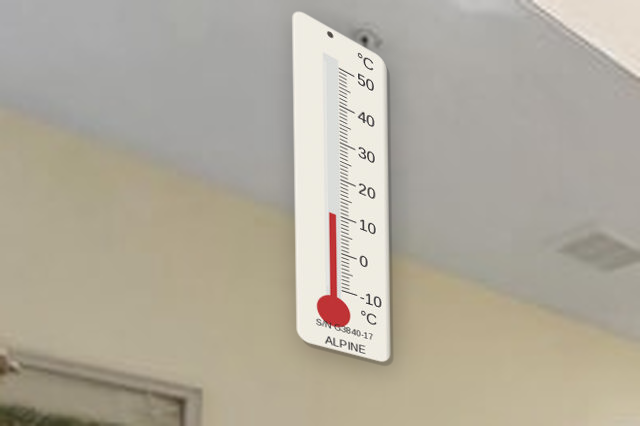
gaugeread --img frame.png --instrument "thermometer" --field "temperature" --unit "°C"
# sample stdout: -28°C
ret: 10°C
